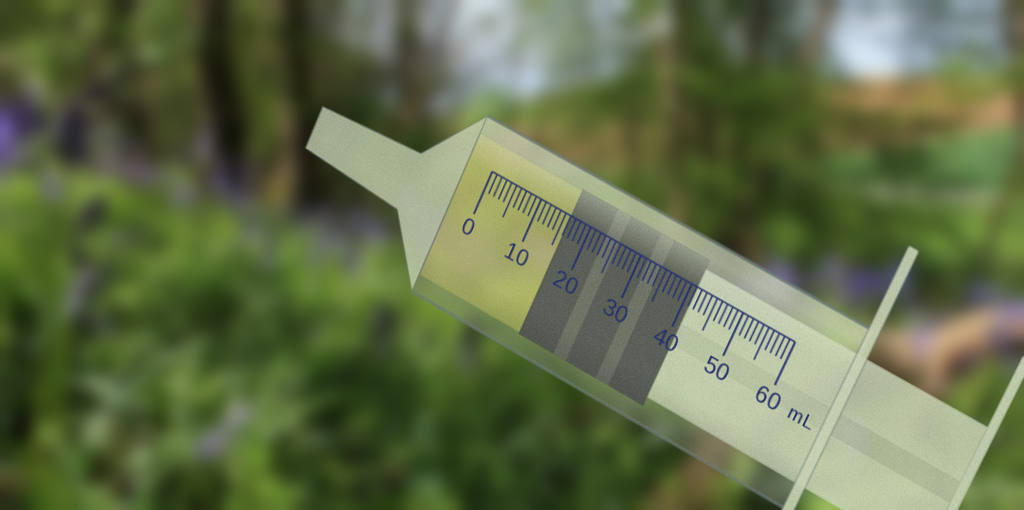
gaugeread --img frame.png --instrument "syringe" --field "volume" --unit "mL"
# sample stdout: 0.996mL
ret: 16mL
